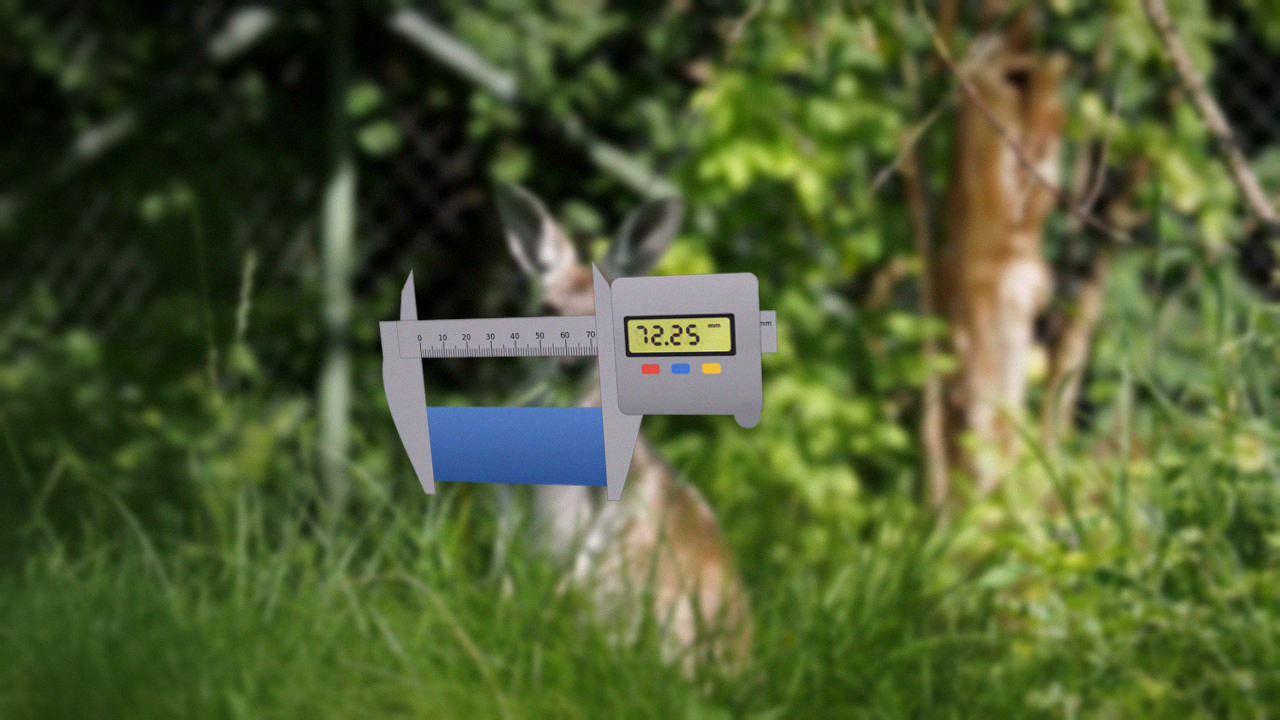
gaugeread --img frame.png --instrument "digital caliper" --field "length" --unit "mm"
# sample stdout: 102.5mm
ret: 72.25mm
